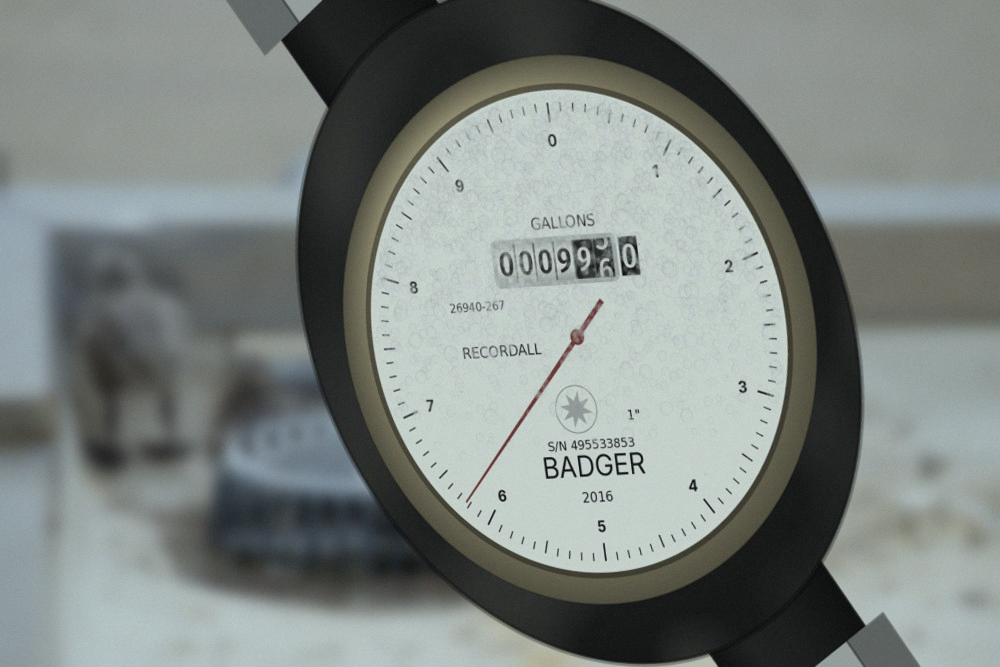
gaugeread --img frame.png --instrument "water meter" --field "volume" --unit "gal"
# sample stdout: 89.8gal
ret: 9956.2gal
